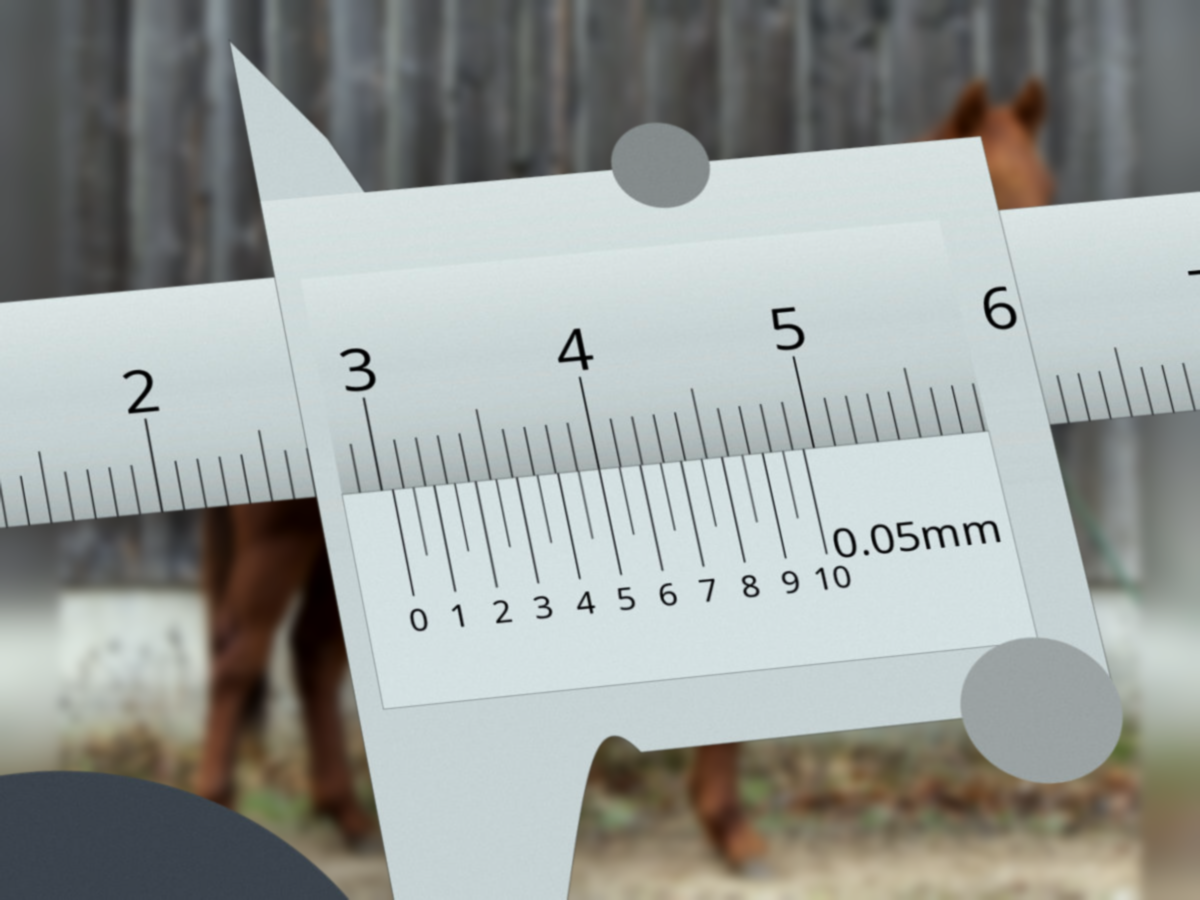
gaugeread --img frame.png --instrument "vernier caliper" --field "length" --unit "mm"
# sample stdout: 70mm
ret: 30.5mm
